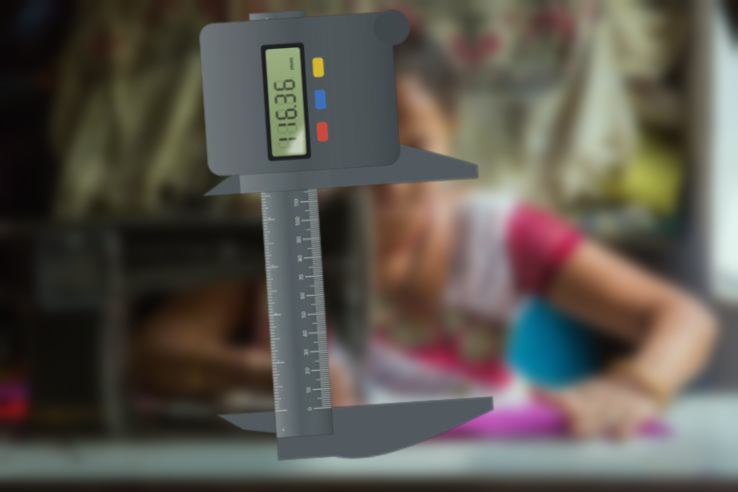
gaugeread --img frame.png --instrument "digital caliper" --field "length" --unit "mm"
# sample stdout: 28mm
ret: 116.36mm
